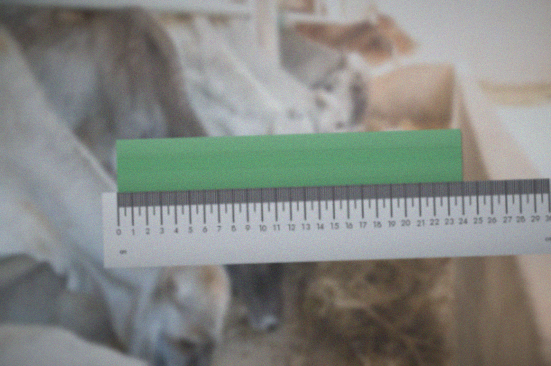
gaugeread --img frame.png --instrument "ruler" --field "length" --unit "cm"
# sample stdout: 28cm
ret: 24cm
